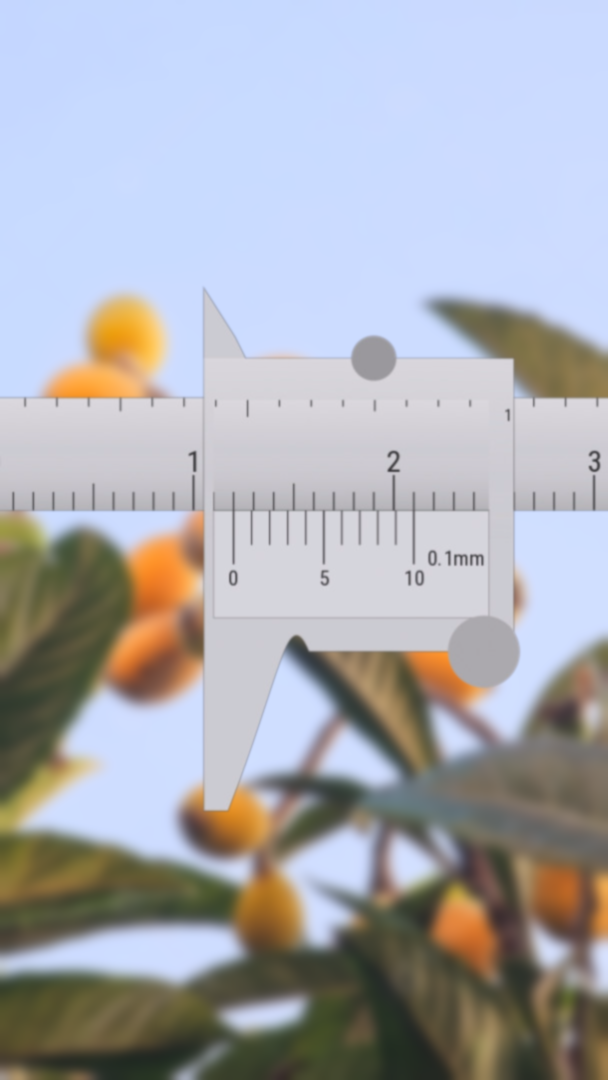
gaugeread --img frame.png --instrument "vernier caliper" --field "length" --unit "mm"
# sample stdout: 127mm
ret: 12.0mm
